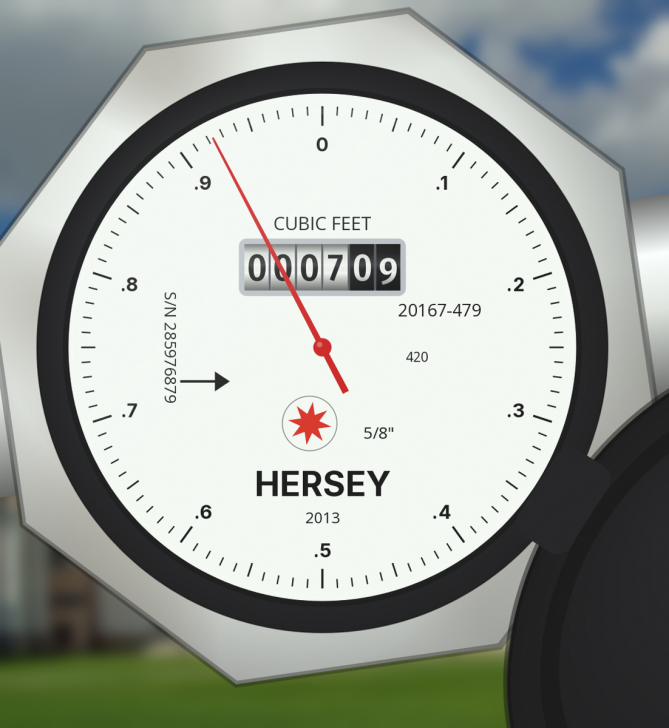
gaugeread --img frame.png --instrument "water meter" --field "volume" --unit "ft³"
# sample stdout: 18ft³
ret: 708.92ft³
